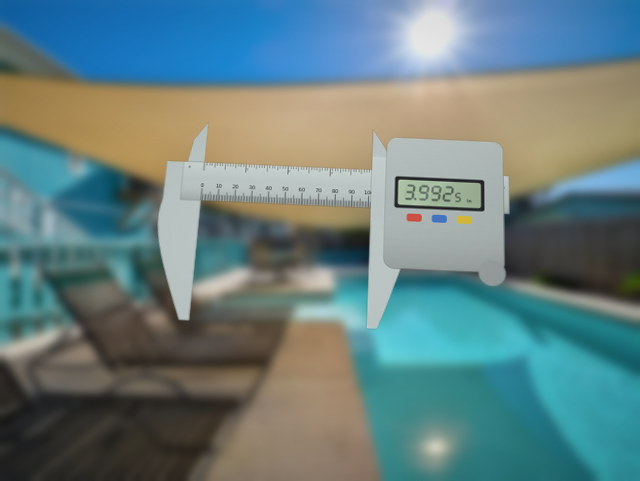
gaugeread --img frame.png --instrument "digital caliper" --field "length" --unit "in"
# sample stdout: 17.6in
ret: 3.9925in
